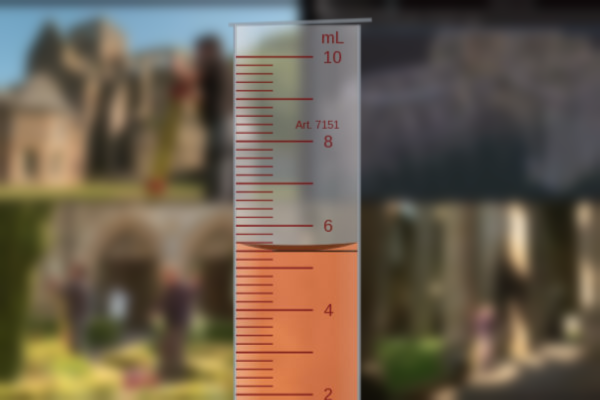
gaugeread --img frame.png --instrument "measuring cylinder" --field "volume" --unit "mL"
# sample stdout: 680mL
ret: 5.4mL
